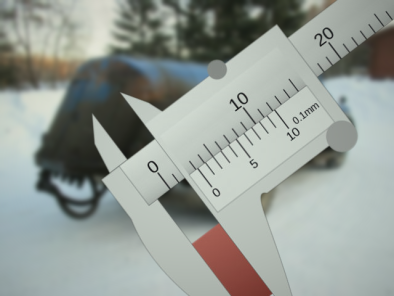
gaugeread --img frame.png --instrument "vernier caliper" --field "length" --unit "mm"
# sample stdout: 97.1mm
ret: 3.2mm
